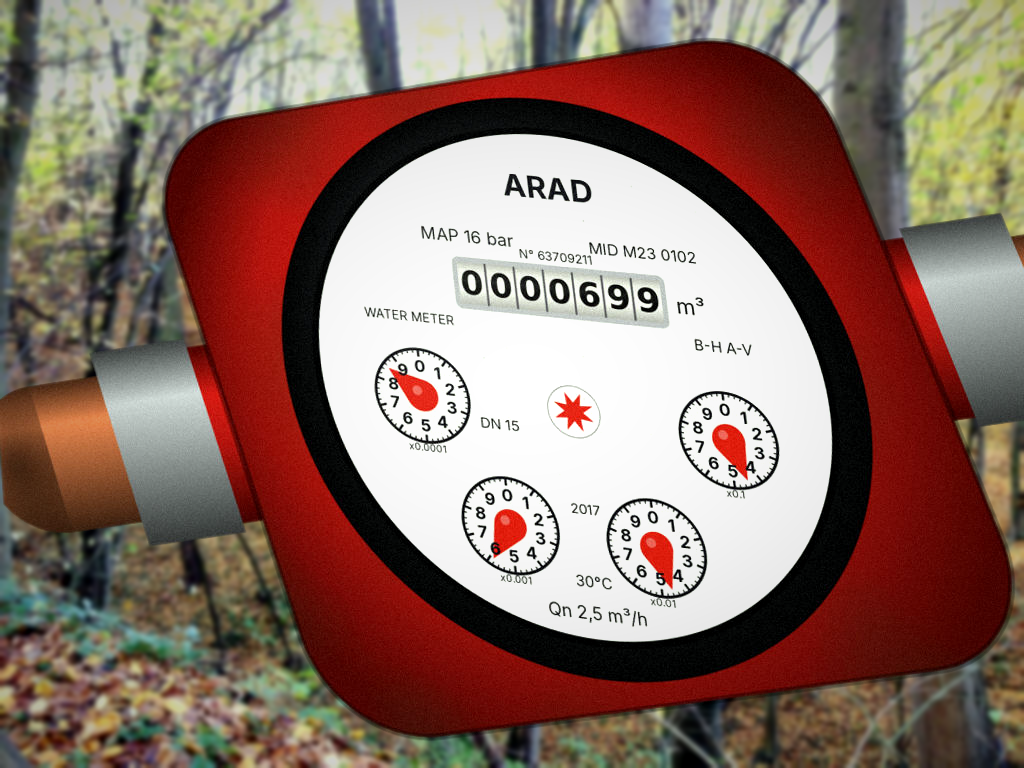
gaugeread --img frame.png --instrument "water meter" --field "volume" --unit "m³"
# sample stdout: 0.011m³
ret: 699.4458m³
